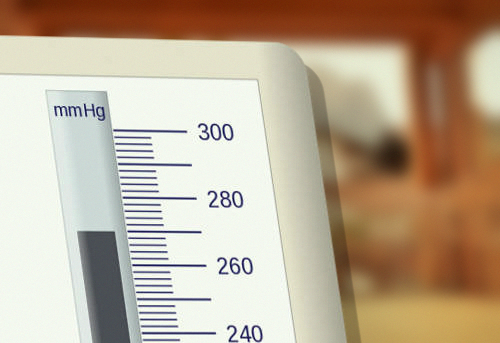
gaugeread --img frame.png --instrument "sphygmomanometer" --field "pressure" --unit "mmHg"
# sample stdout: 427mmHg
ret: 270mmHg
